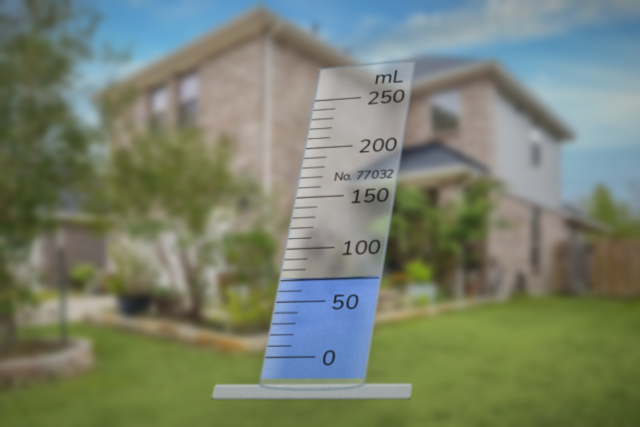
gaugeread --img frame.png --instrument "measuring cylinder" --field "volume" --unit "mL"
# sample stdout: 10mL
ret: 70mL
